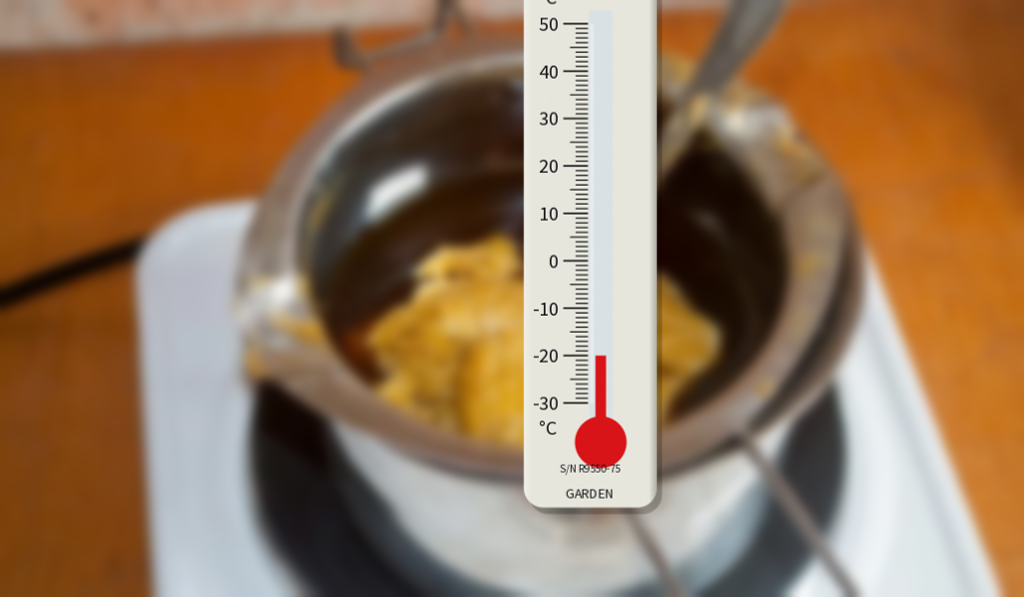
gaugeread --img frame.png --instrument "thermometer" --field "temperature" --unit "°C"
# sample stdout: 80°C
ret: -20°C
